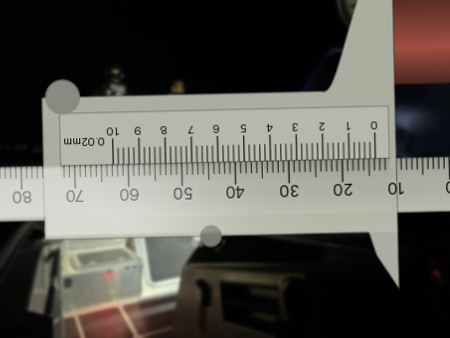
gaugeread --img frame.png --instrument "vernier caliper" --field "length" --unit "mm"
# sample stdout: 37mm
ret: 13.8mm
